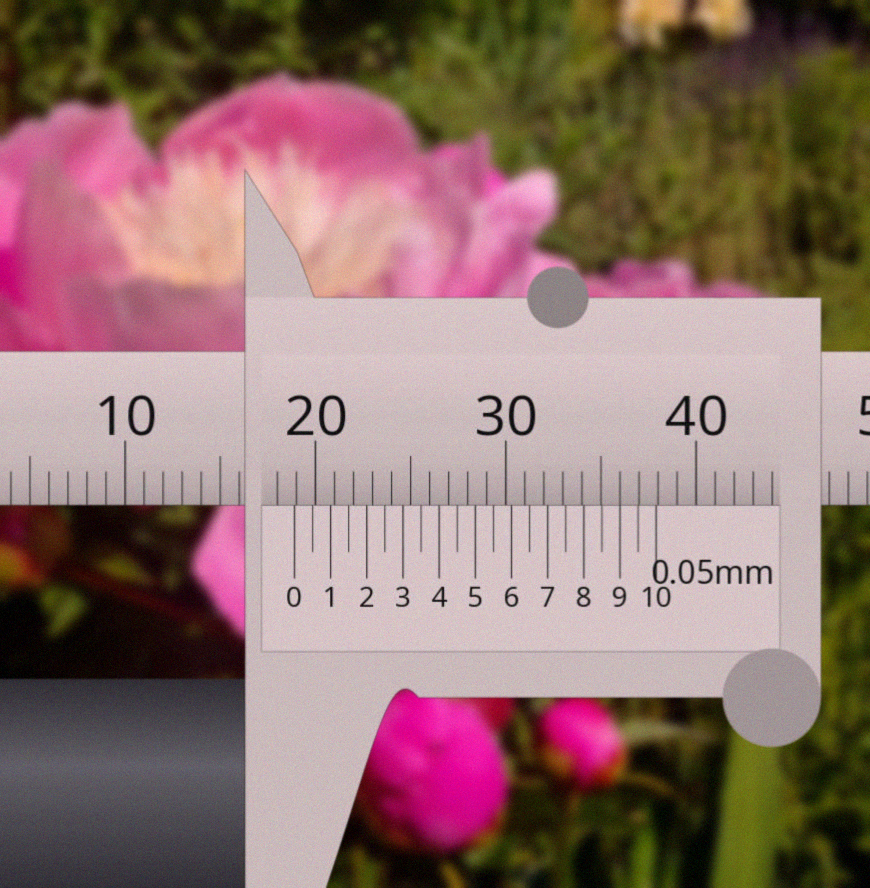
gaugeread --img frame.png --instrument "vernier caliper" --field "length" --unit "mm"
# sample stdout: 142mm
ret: 18.9mm
